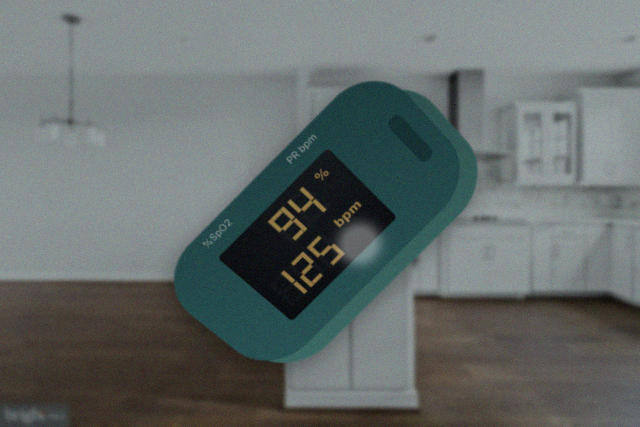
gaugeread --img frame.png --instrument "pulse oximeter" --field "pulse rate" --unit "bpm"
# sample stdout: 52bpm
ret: 125bpm
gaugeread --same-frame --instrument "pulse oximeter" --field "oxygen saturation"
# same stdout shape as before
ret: 94%
